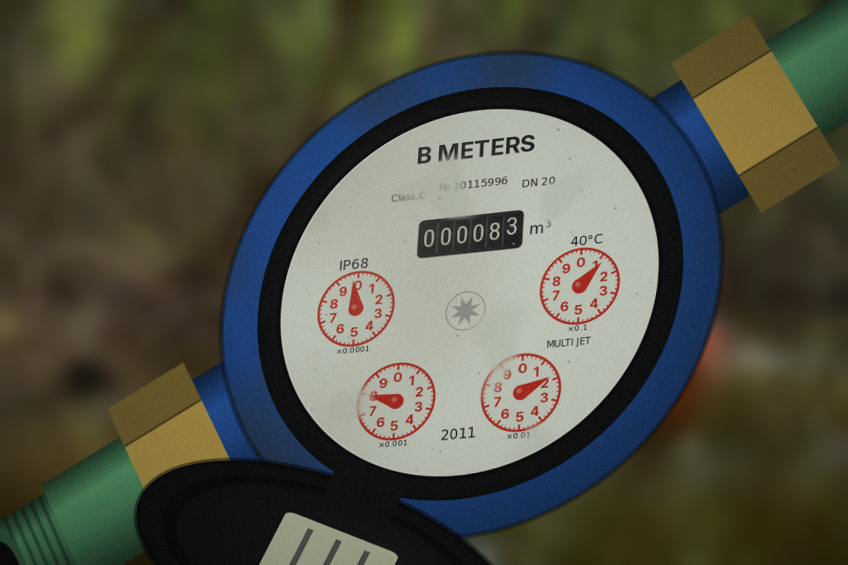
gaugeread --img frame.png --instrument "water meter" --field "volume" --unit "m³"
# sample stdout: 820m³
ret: 83.1179m³
